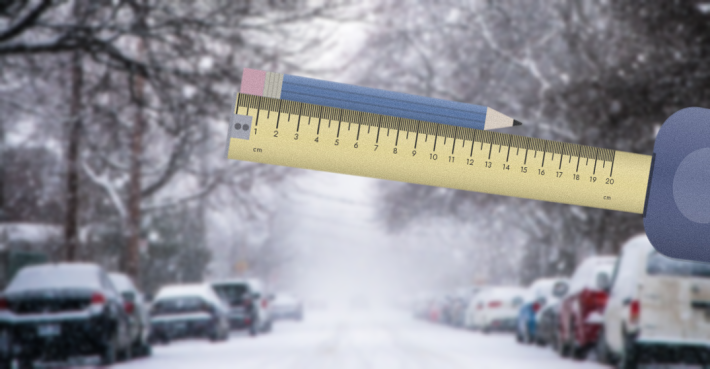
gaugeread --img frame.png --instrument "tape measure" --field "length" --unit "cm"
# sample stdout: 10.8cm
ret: 14.5cm
